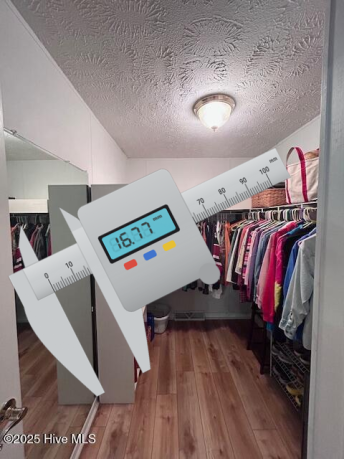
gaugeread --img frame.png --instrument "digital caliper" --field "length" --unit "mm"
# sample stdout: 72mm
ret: 16.77mm
